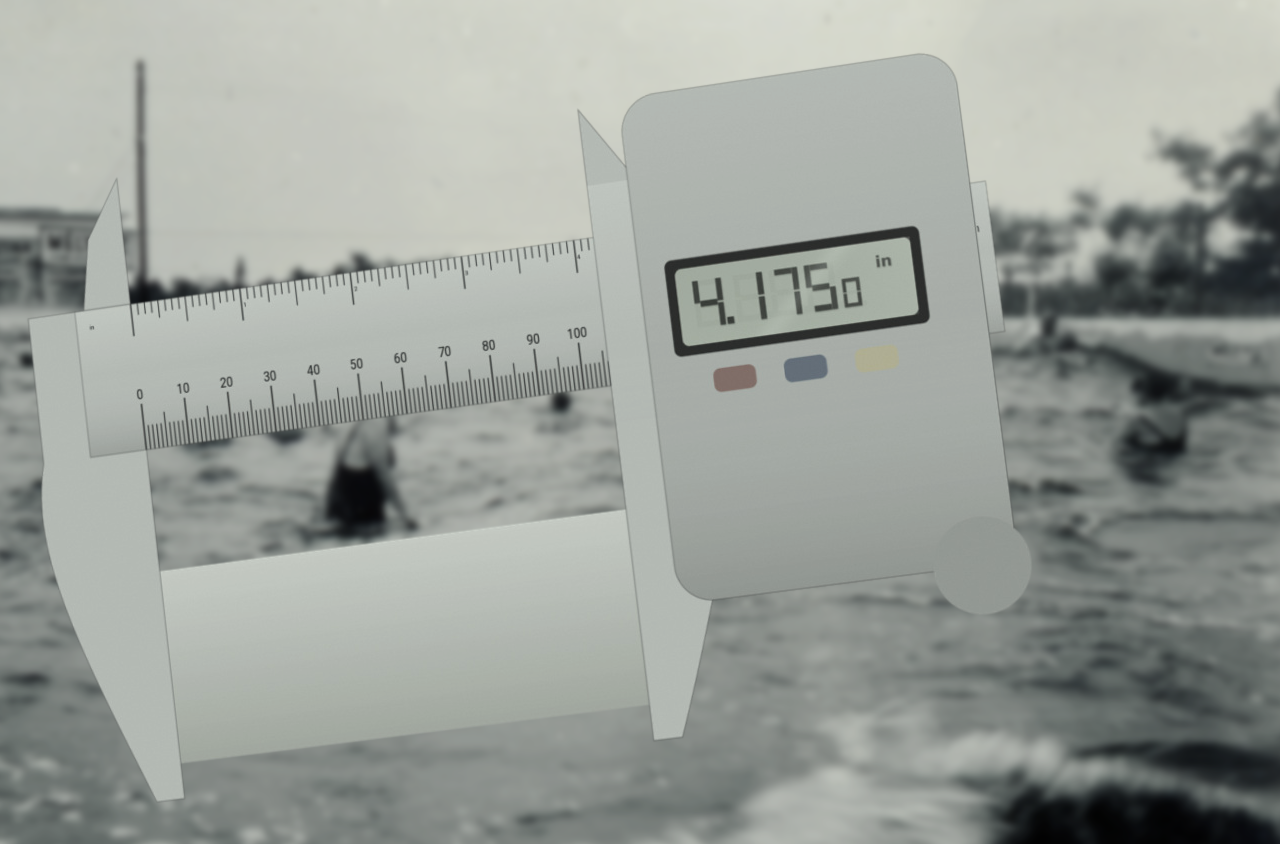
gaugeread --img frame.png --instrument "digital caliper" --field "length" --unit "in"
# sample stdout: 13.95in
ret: 4.1750in
